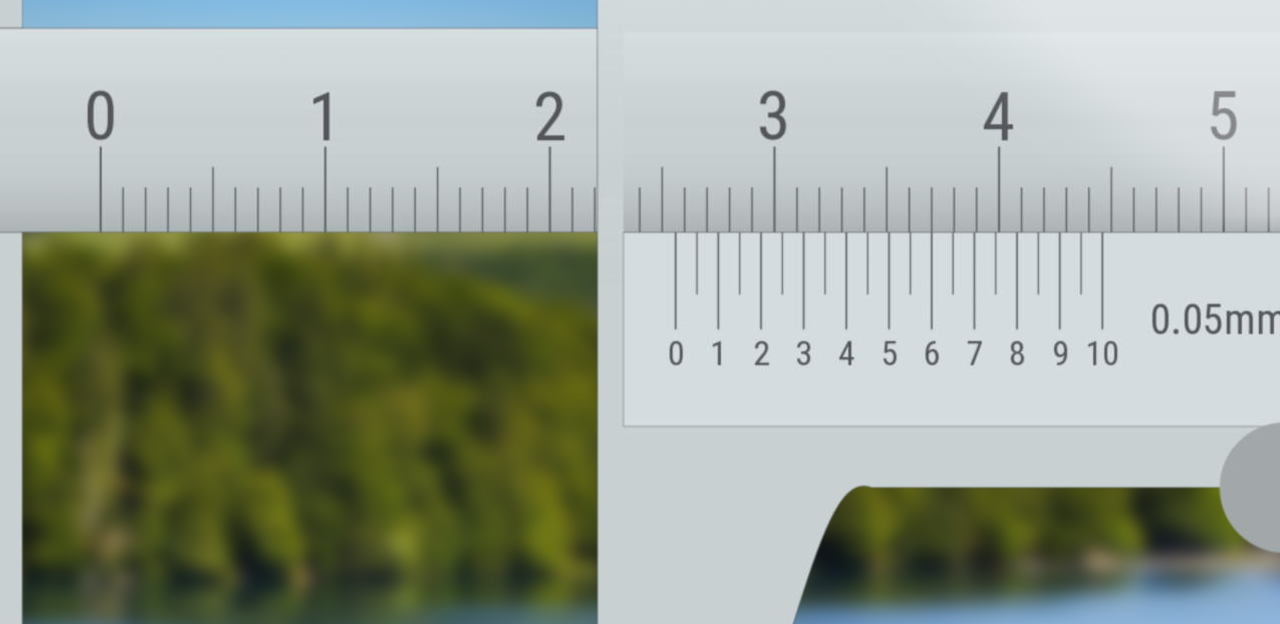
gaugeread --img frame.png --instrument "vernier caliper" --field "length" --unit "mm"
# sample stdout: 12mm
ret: 25.6mm
